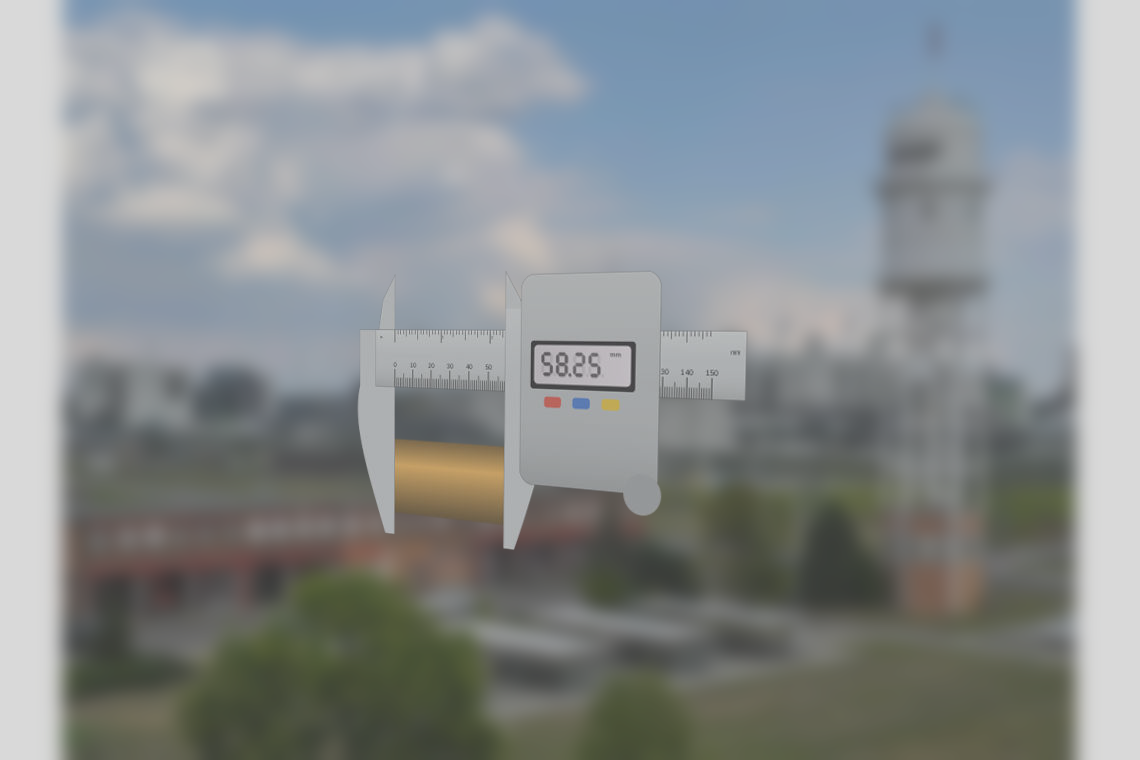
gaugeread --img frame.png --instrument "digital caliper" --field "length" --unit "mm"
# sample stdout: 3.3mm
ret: 58.25mm
